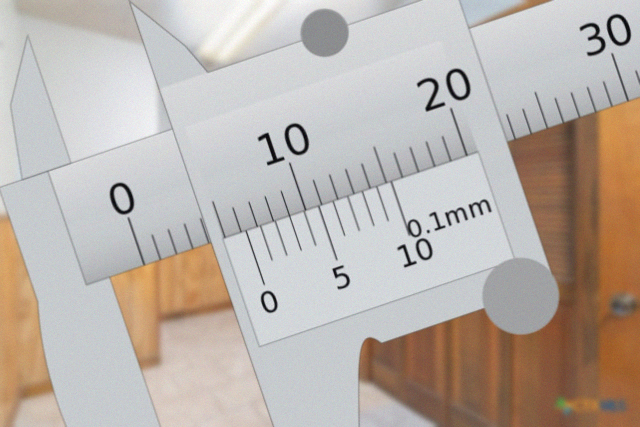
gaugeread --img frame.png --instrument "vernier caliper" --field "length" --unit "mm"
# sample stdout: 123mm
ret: 6.3mm
